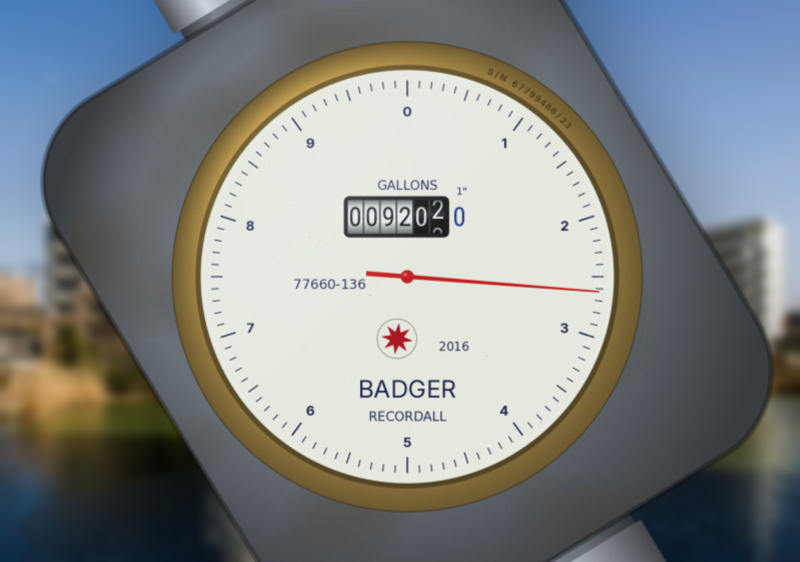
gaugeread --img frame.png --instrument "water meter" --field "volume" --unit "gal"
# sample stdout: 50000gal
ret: 92022.6gal
